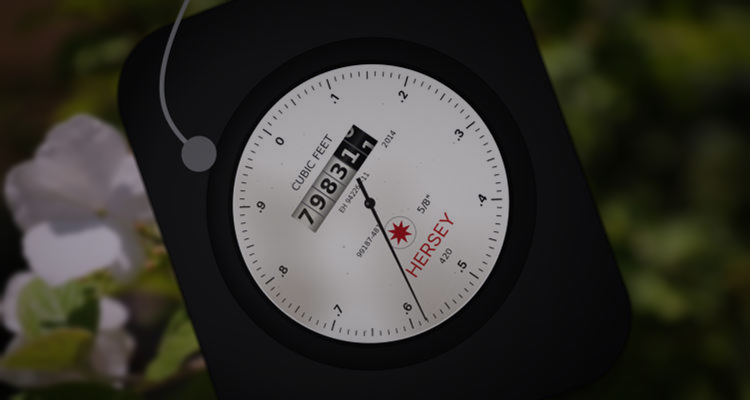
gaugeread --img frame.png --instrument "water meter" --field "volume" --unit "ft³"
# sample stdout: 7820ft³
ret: 798310.58ft³
